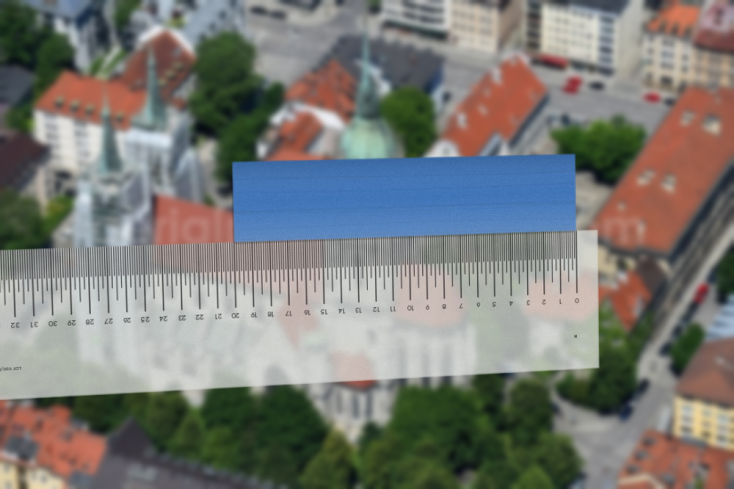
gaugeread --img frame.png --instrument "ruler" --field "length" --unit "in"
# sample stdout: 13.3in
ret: 20in
